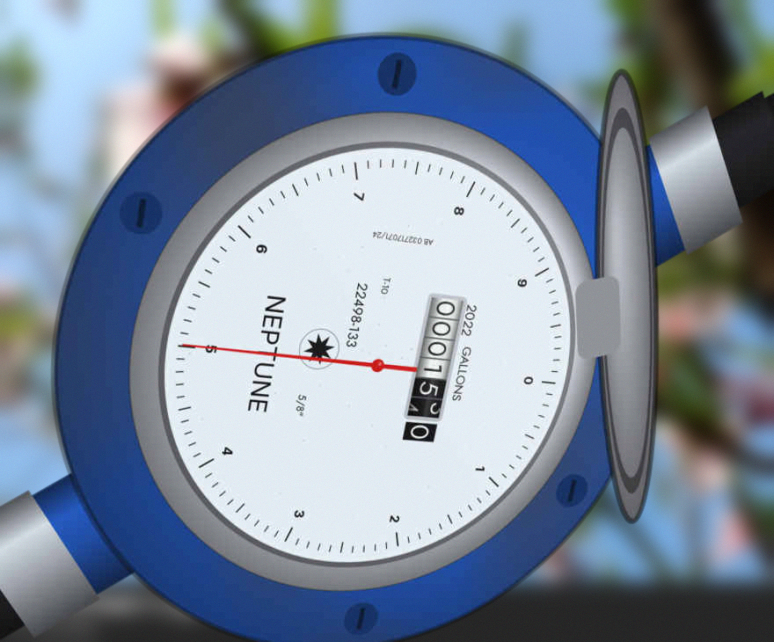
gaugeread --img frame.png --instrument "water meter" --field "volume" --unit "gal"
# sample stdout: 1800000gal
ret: 1535.0gal
